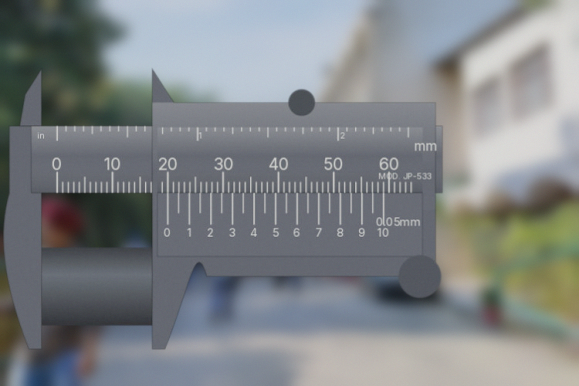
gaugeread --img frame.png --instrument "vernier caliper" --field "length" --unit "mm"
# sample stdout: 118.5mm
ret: 20.0mm
